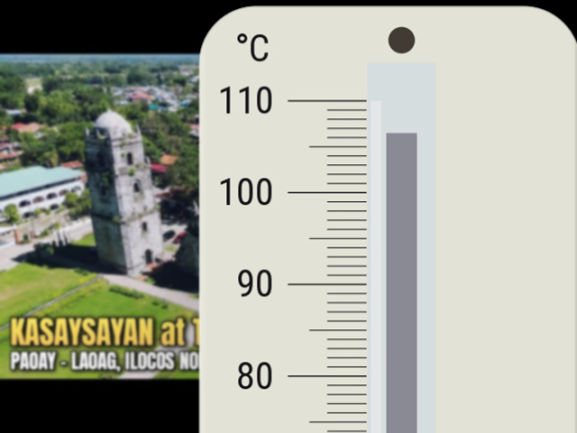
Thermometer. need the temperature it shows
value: 106.5 °C
